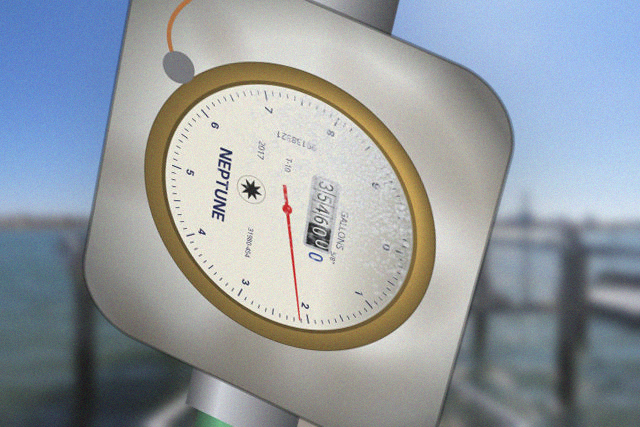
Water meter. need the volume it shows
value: 3546002.1 gal
